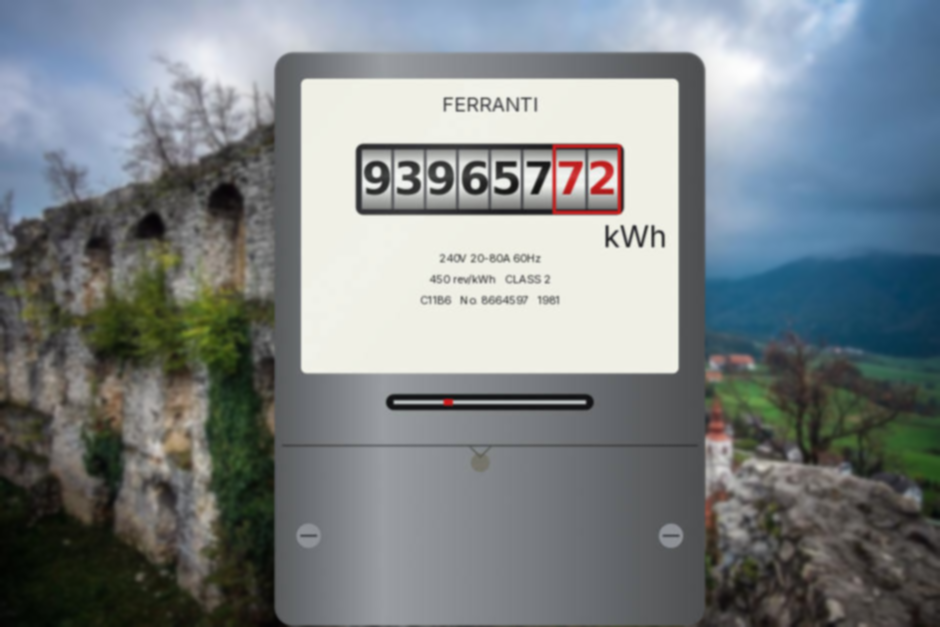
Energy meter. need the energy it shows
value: 939657.72 kWh
